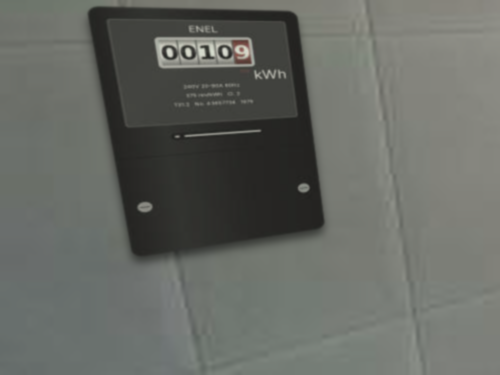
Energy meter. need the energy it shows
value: 10.9 kWh
